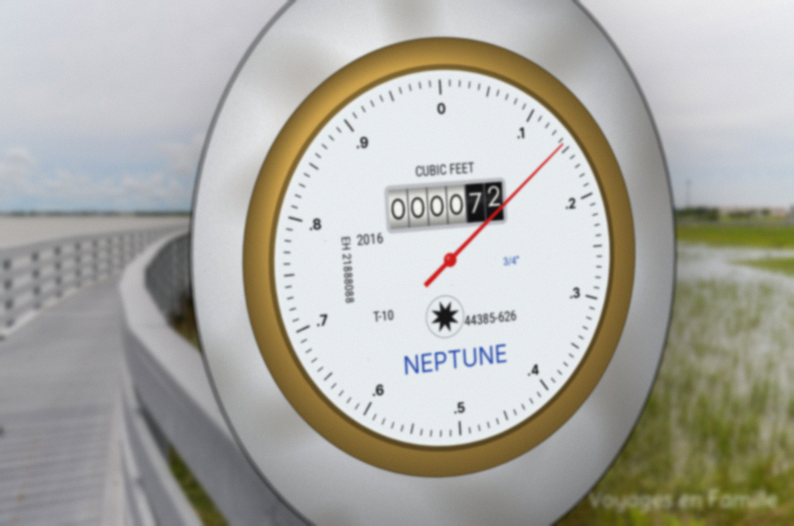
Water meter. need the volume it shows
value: 72.14 ft³
